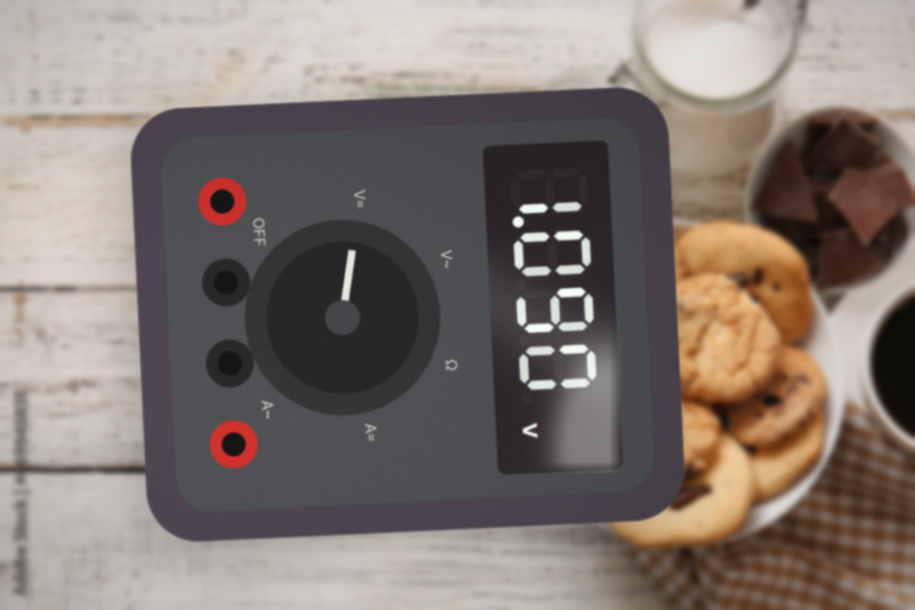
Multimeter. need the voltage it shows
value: 1.090 V
